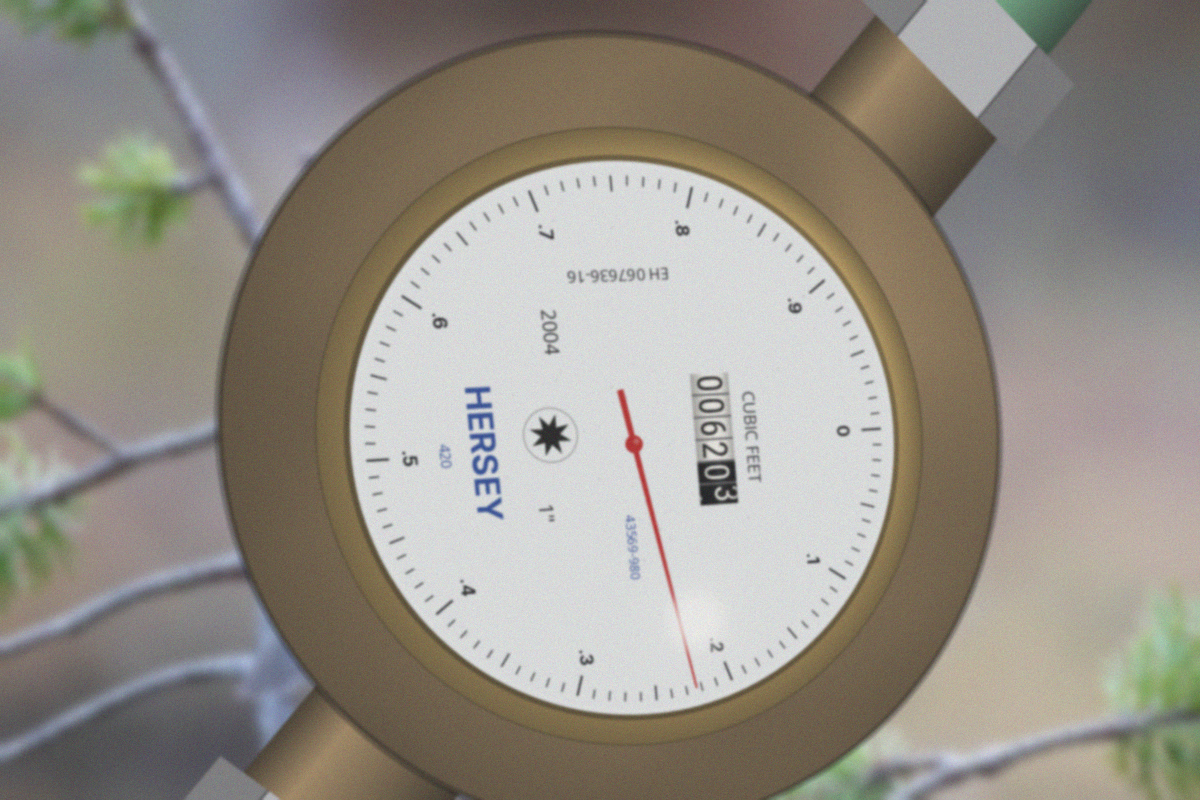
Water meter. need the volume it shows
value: 6203.22 ft³
